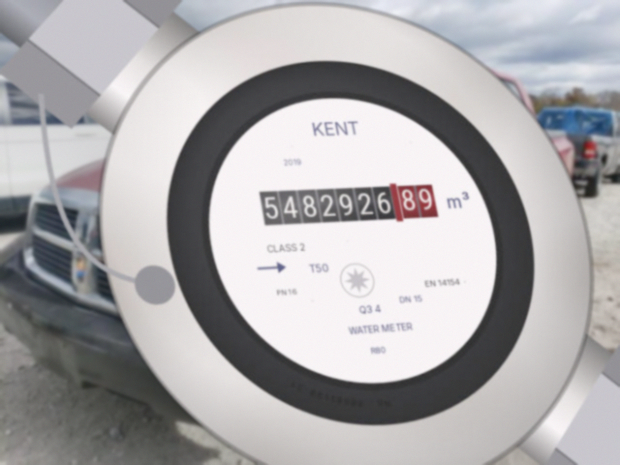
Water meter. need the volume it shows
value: 5482926.89 m³
